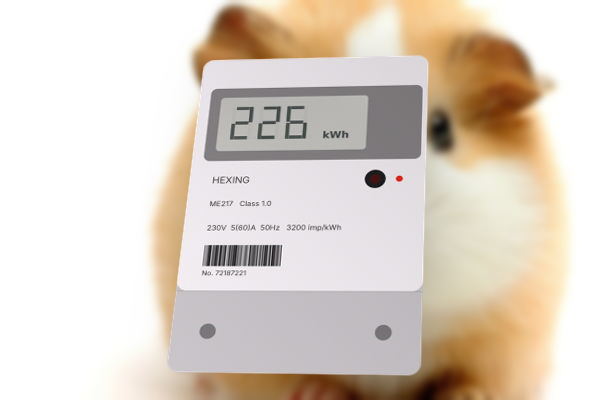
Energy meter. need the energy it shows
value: 226 kWh
